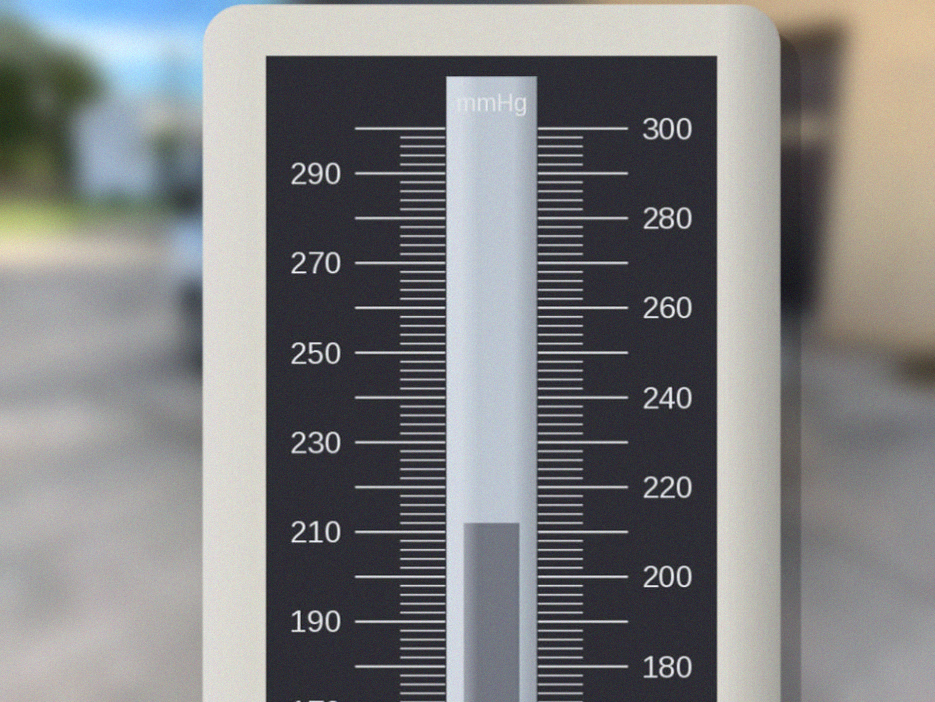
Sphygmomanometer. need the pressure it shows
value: 212 mmHg
